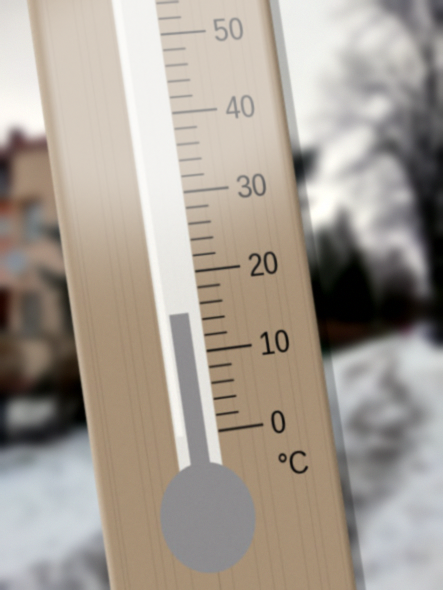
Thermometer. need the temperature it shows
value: 15 °C
